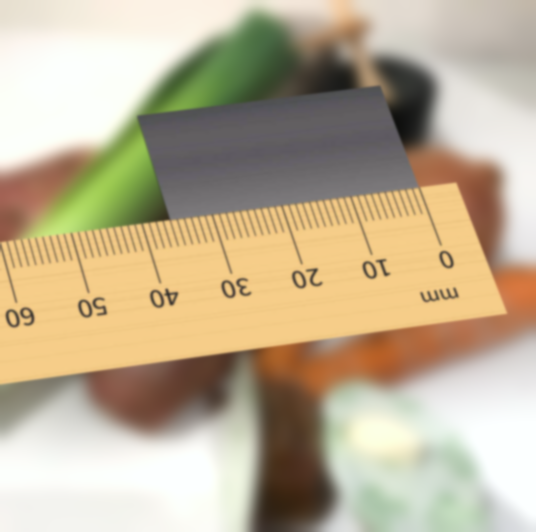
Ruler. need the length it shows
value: 36 mm
